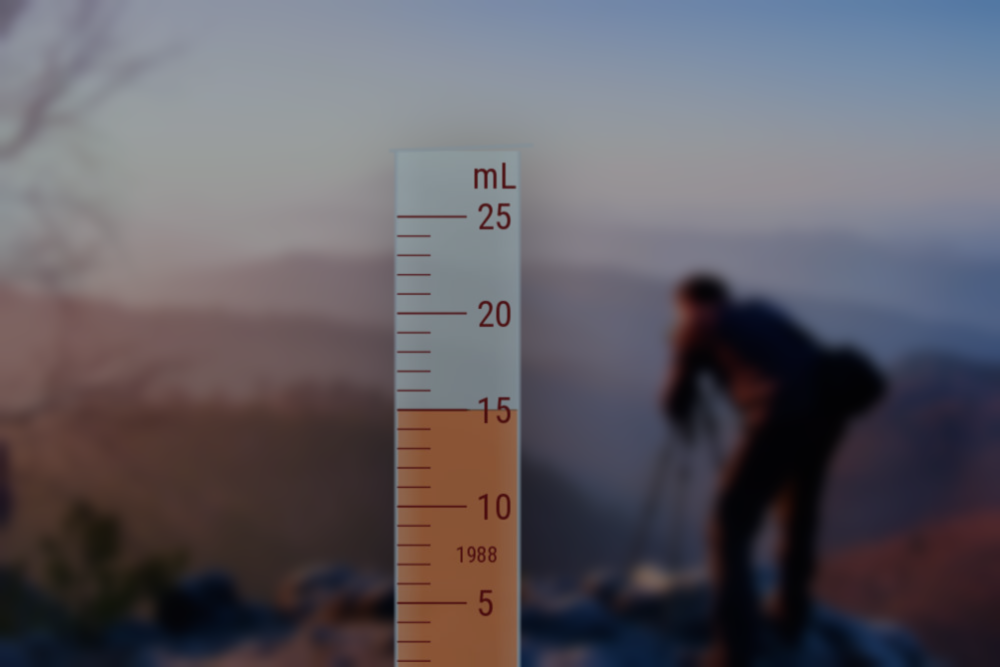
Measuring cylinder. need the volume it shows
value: 15 mL
